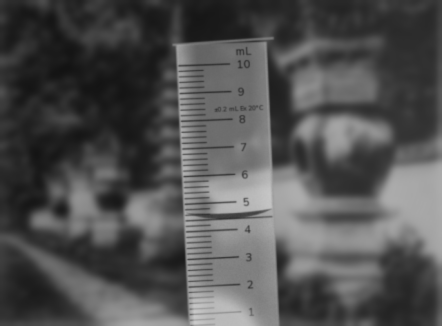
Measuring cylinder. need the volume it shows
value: 4.4 mL
